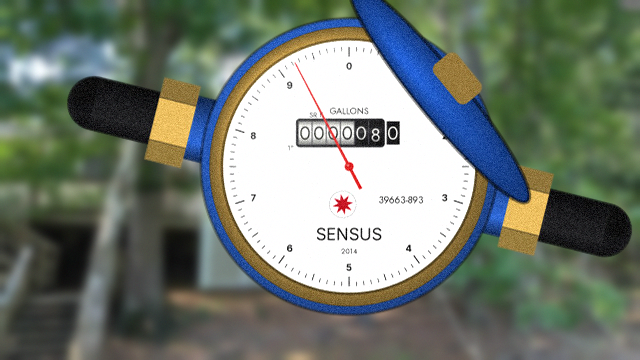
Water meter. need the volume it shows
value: 79.2 gal
